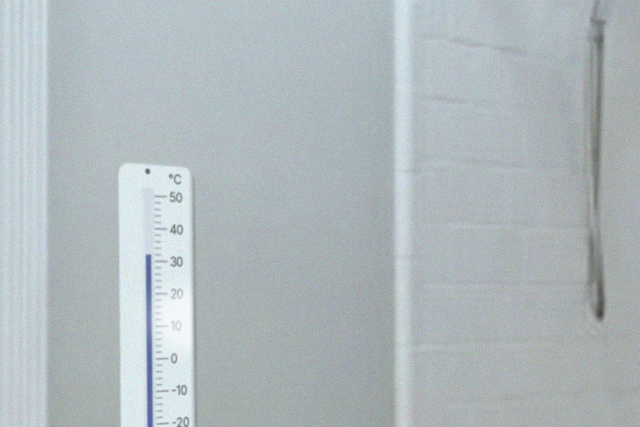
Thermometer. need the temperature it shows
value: 32 °C
